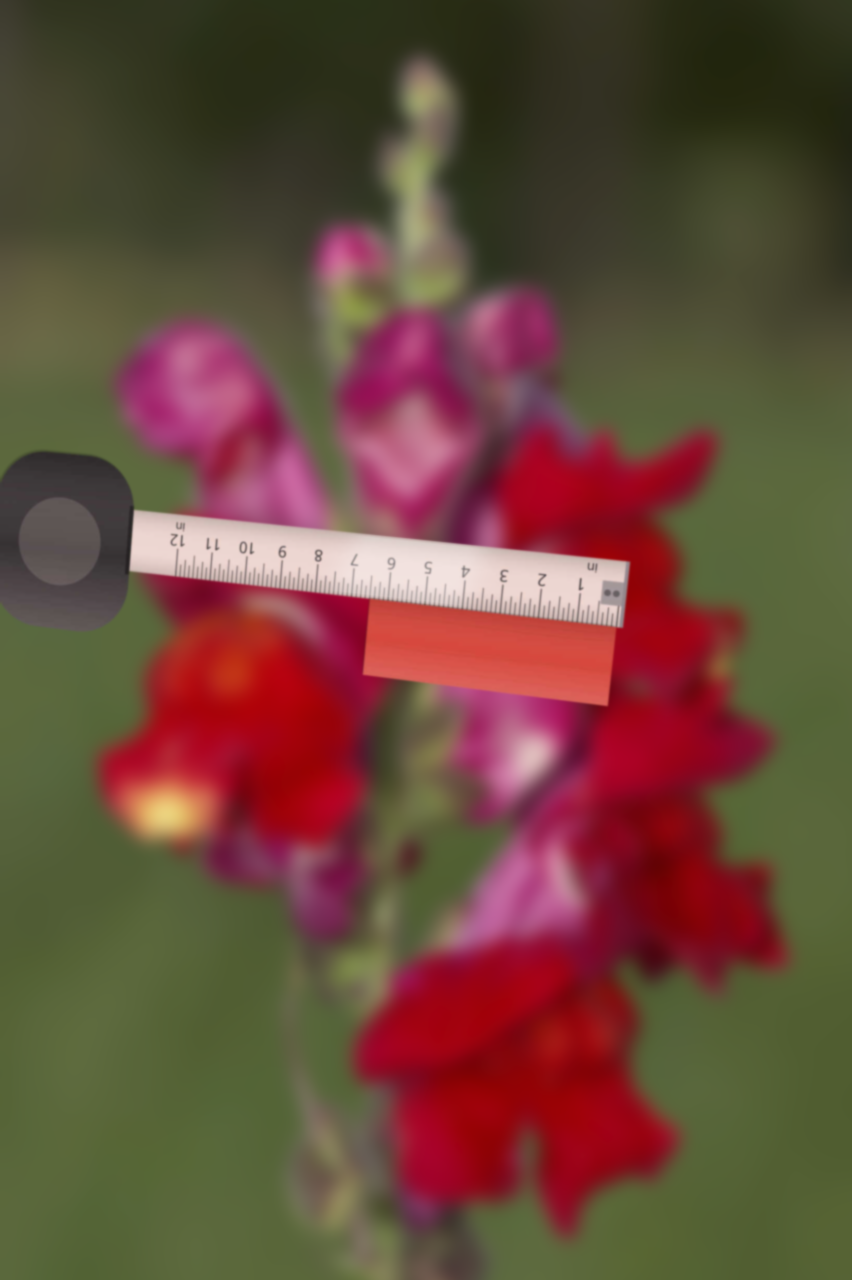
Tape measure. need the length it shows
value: 6.5 in
